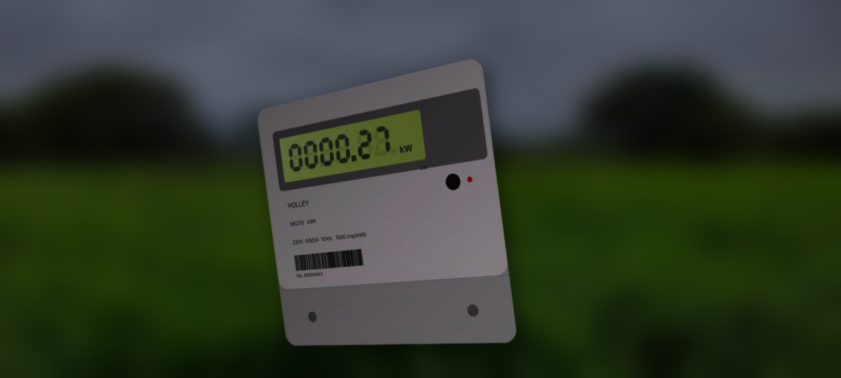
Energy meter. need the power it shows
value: 0.27 kW
